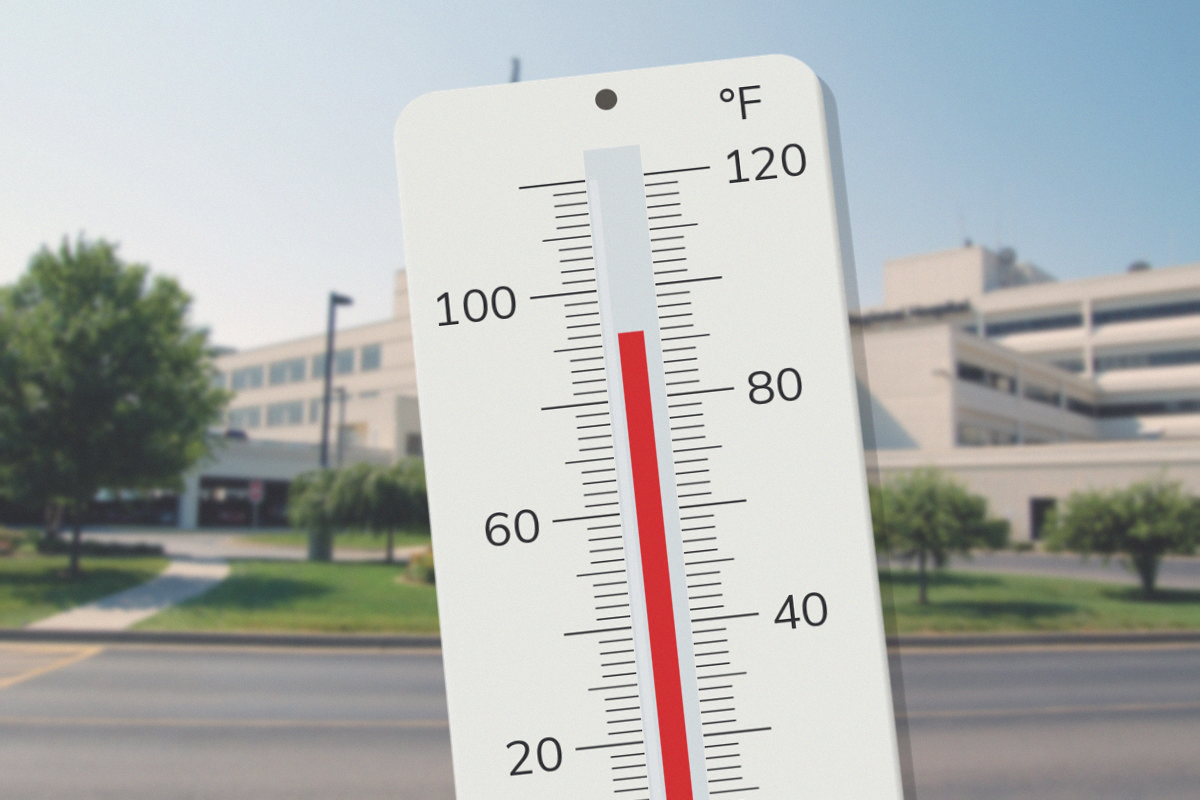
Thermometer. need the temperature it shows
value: 92 °F
